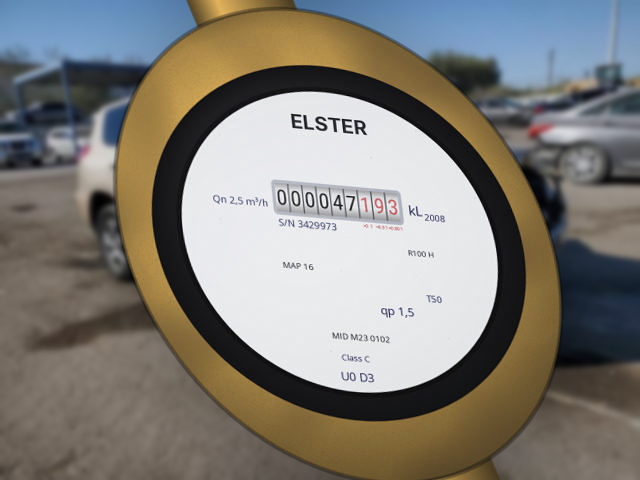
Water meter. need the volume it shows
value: 47.193 kL
